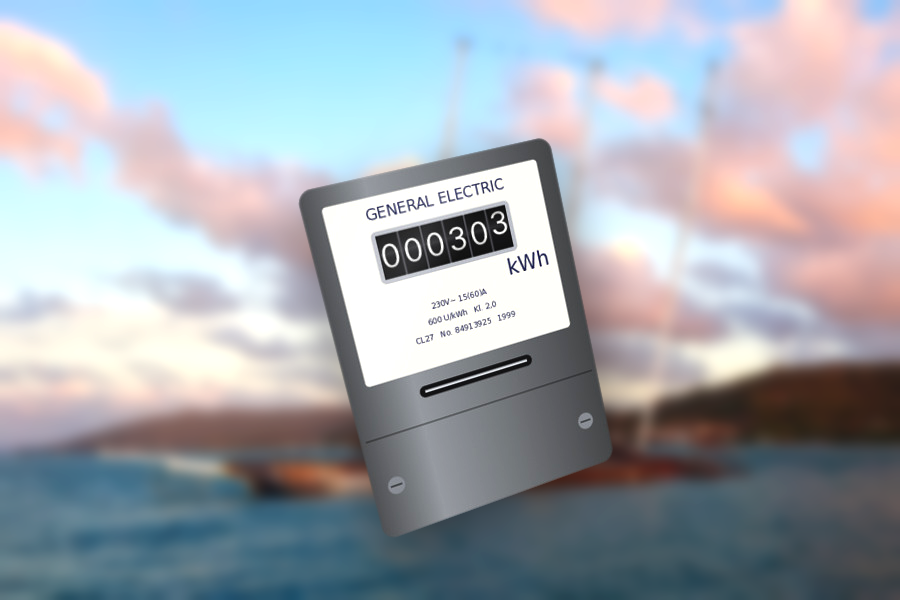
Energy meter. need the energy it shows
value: 303 kWh
